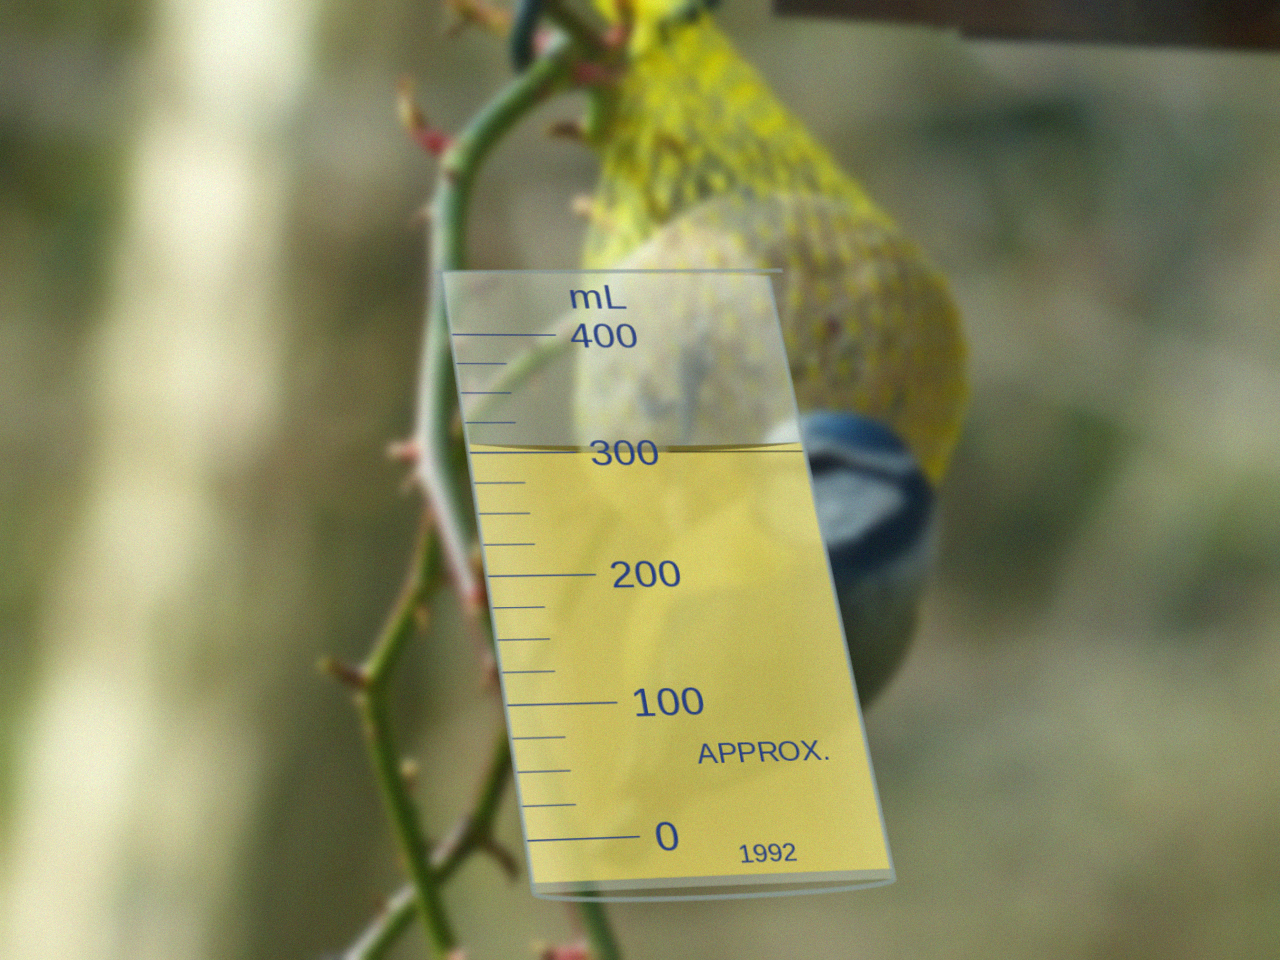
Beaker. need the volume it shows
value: 300 mL
